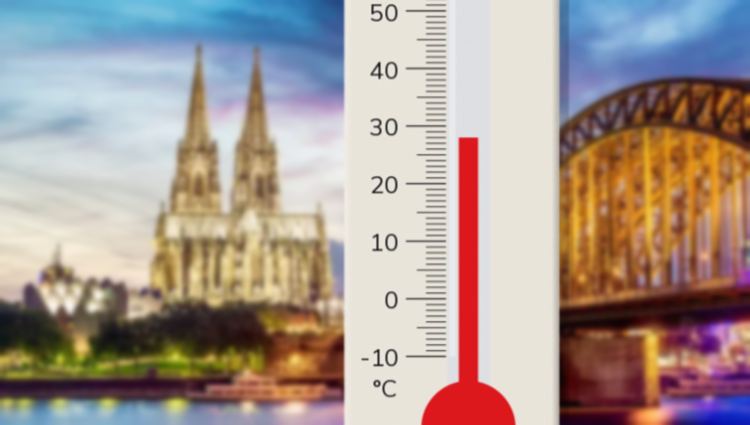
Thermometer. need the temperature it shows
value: 28 °C
